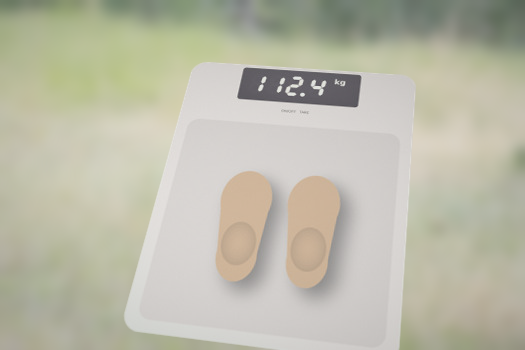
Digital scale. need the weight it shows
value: 112.4 kg
